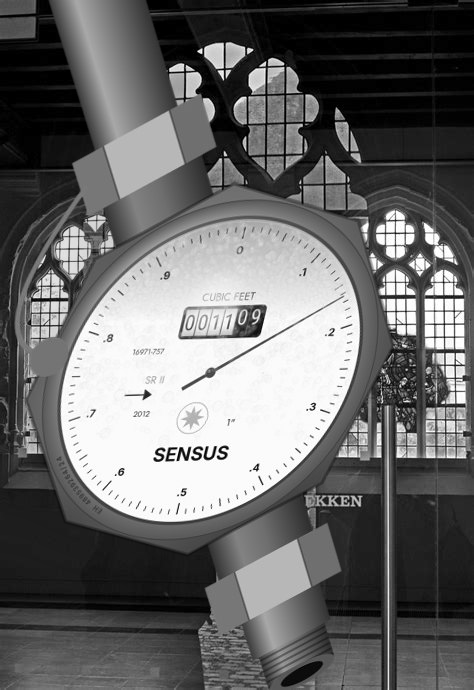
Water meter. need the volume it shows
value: 1109.16 ft³
